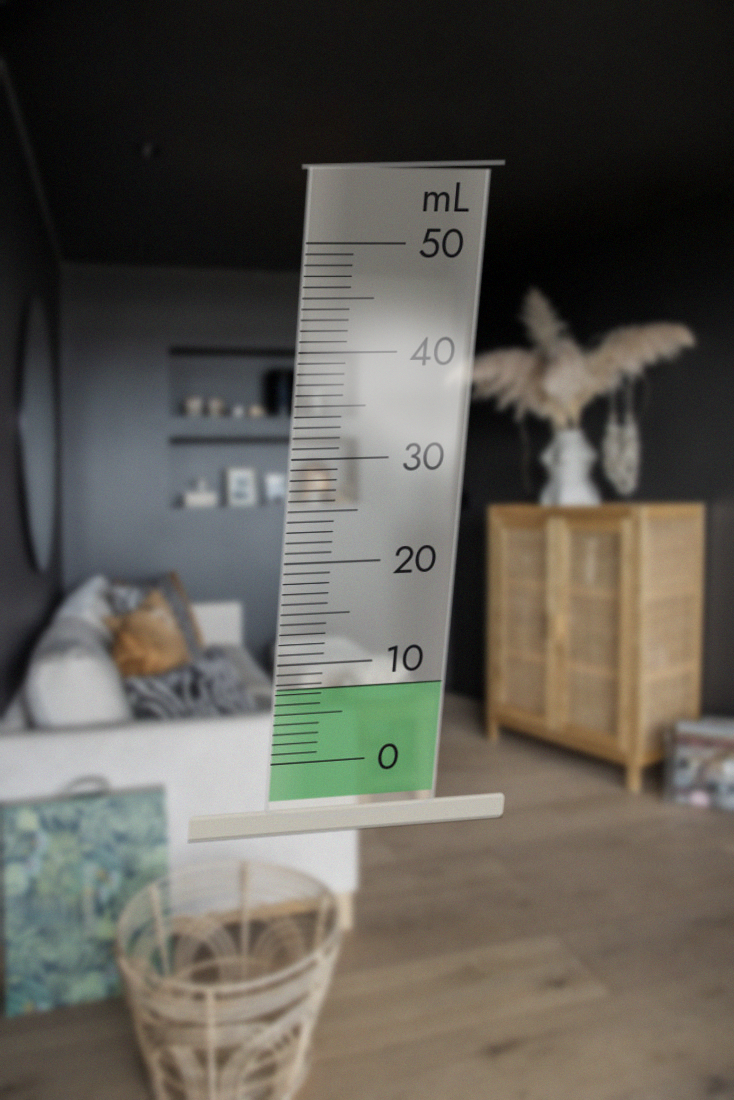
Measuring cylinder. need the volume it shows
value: 7.5 mL
